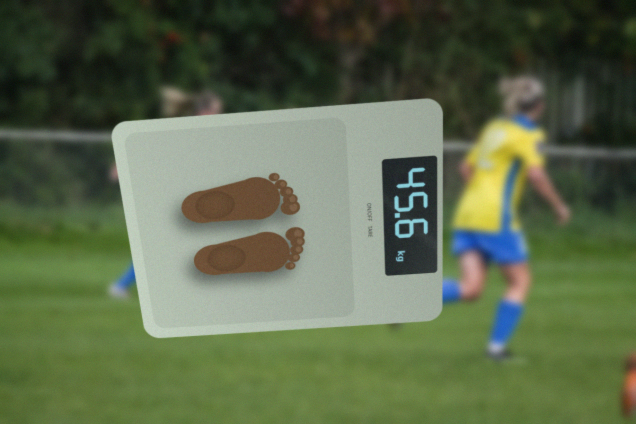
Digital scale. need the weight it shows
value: 45.6 kg
